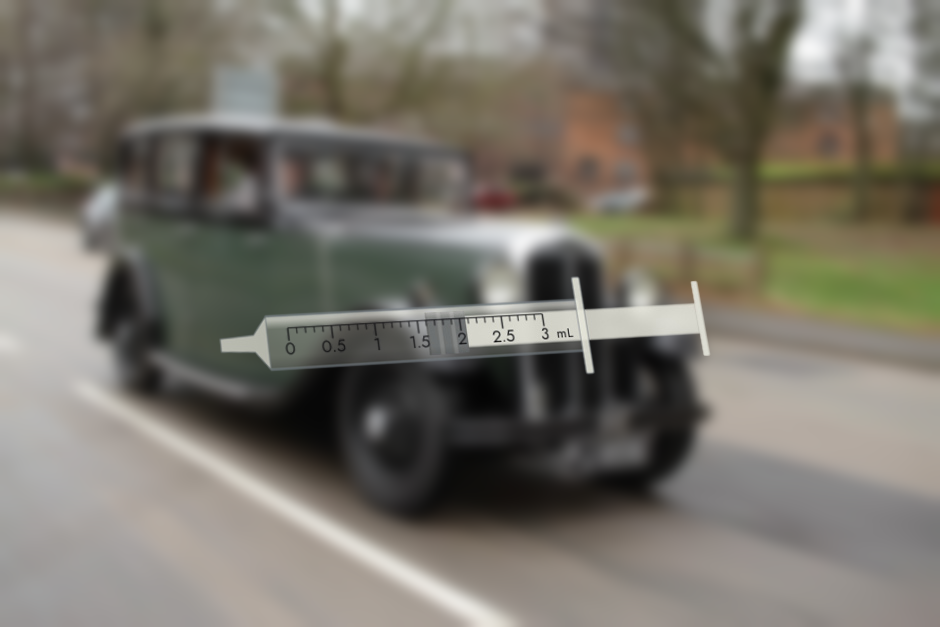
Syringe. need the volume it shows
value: 1.6 mL
